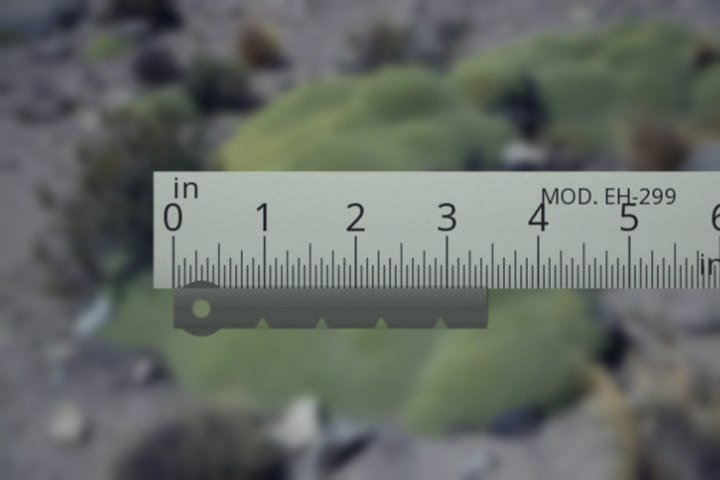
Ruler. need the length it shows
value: 3.4375 in
